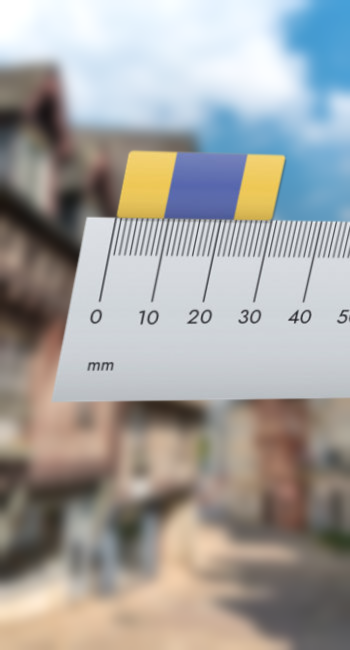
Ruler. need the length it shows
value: 30 mm
